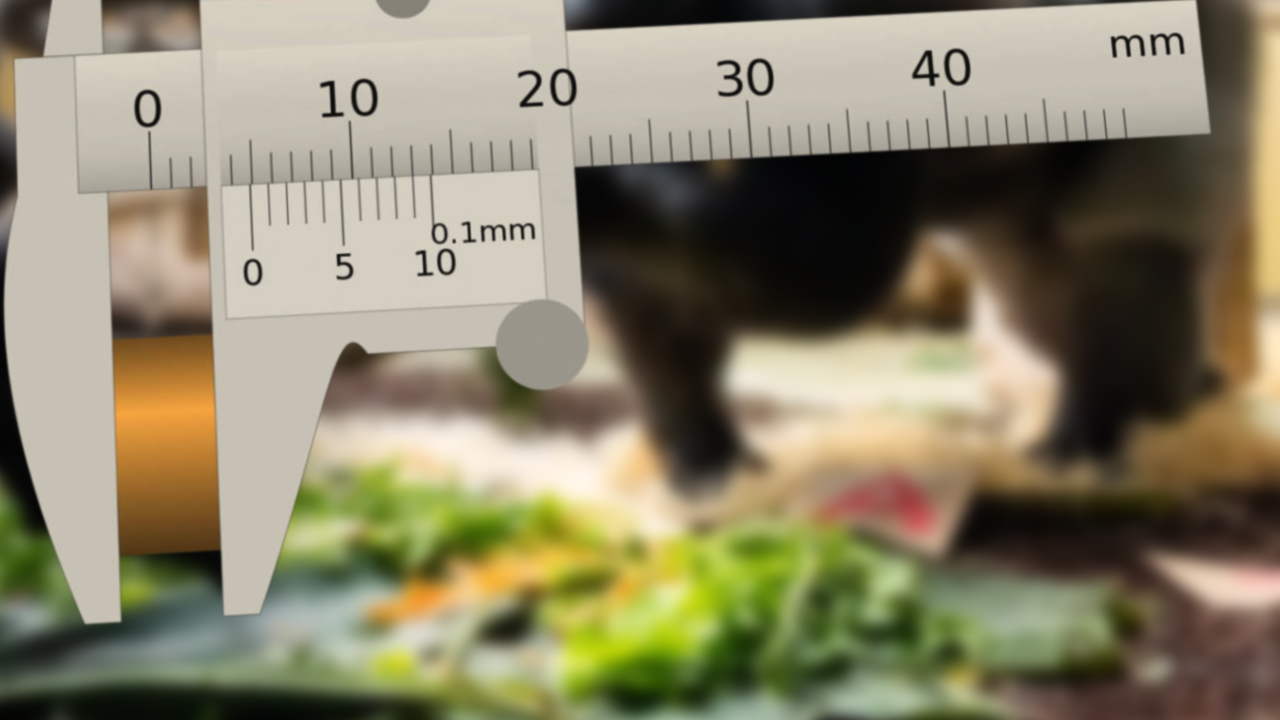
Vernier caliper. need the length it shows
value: 4.9 mm
